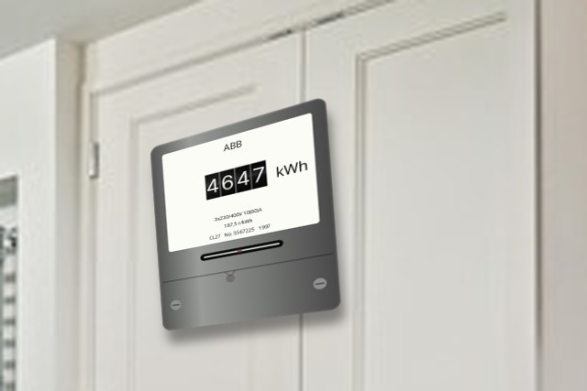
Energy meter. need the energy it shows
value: 4647 kWh
